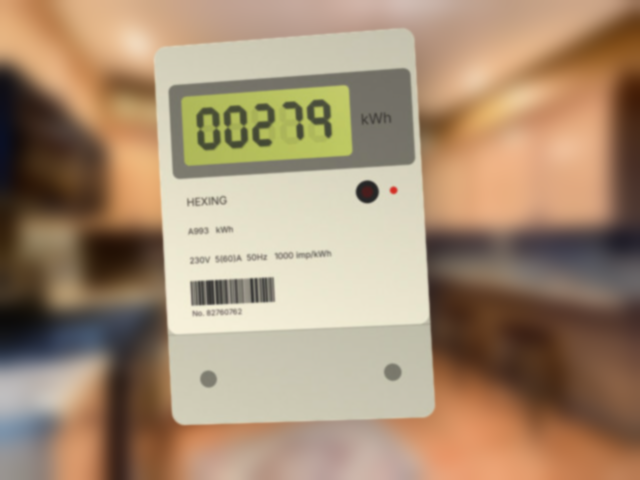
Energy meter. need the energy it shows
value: 279 kWh
